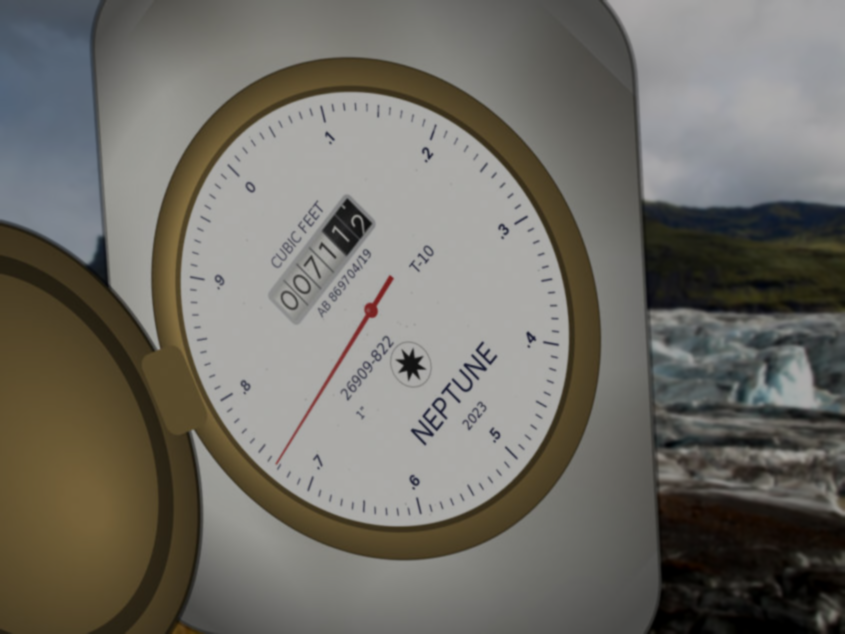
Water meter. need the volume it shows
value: 7111.73 ft³
